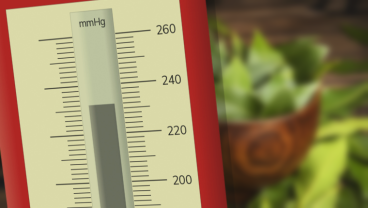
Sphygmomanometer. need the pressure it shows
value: 232 mmHg
